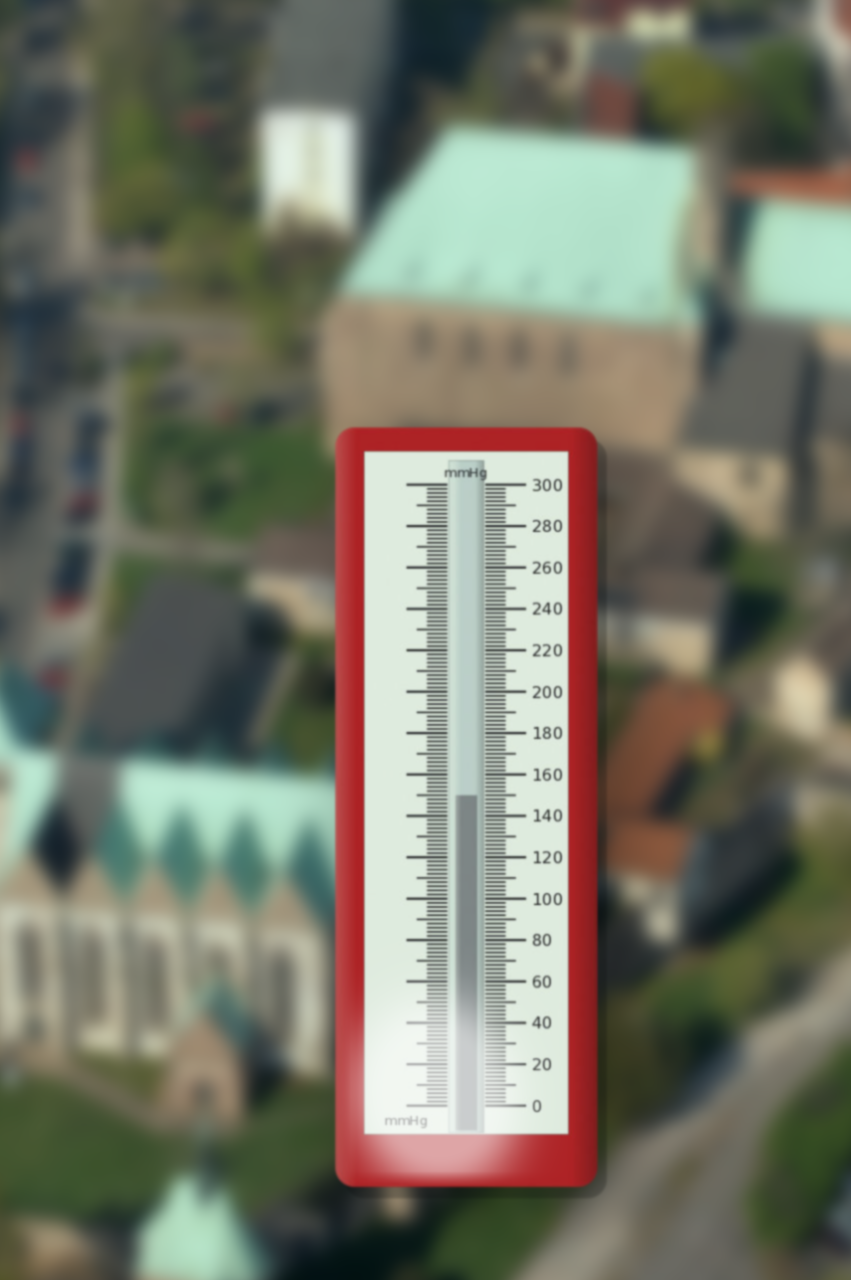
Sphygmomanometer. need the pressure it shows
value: 150 mmHg
